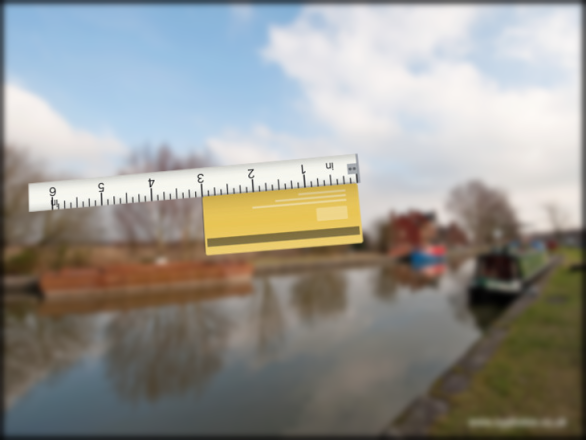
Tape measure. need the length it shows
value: 3 in
